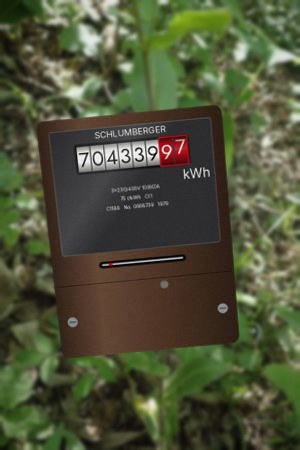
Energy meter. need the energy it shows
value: 704339.97 kWh
